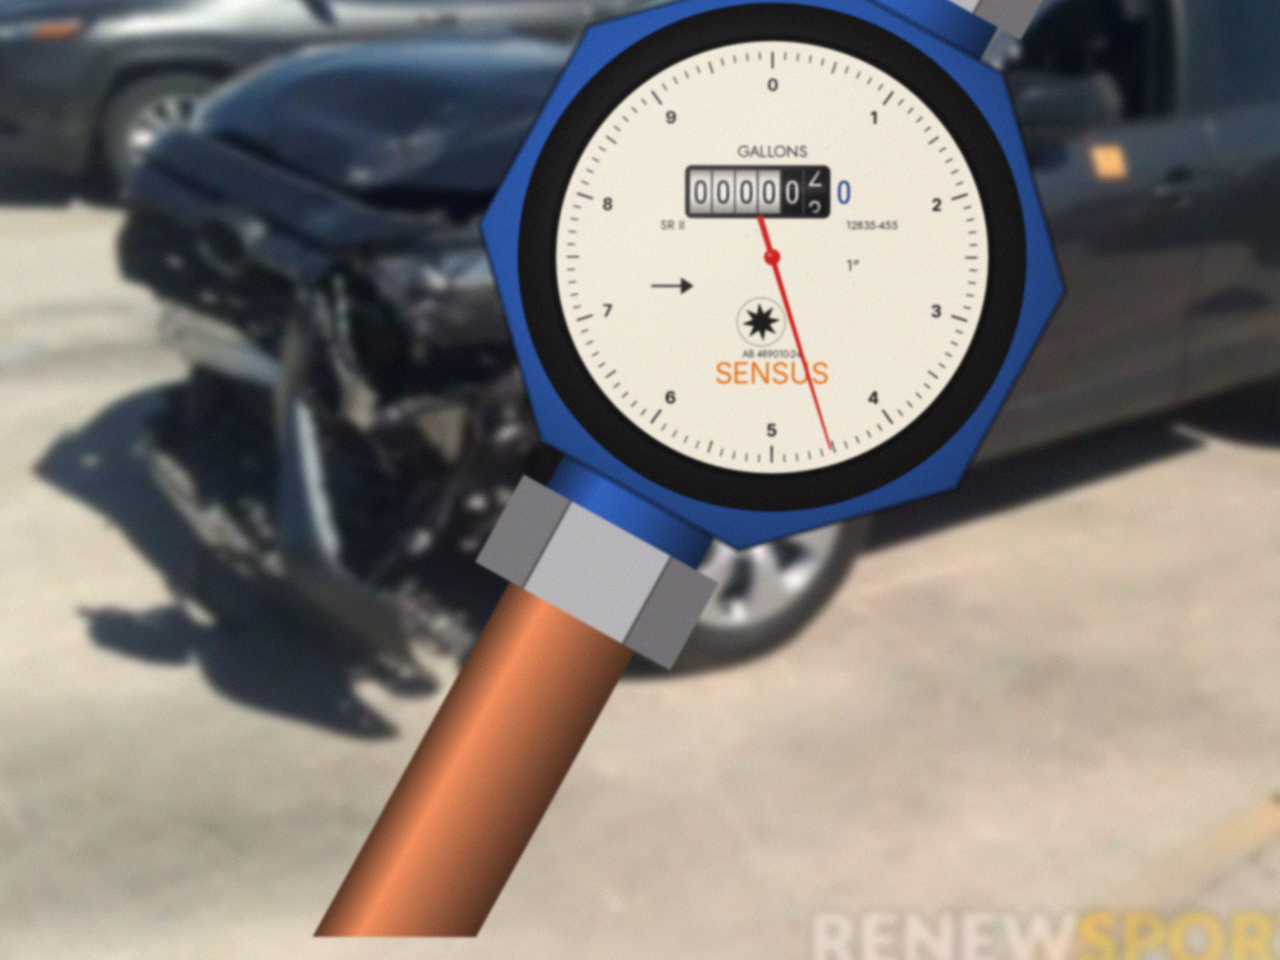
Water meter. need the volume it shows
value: 24.5 gal
